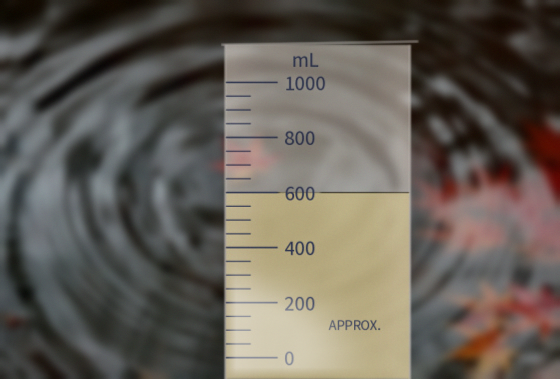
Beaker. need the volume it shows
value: 600 mL
